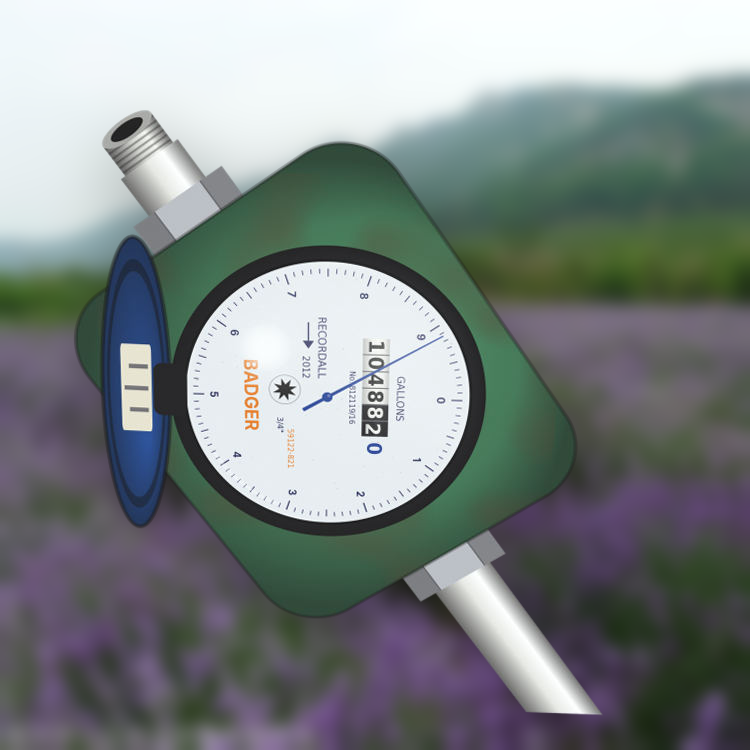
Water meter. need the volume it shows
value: 1048819.1 gal
